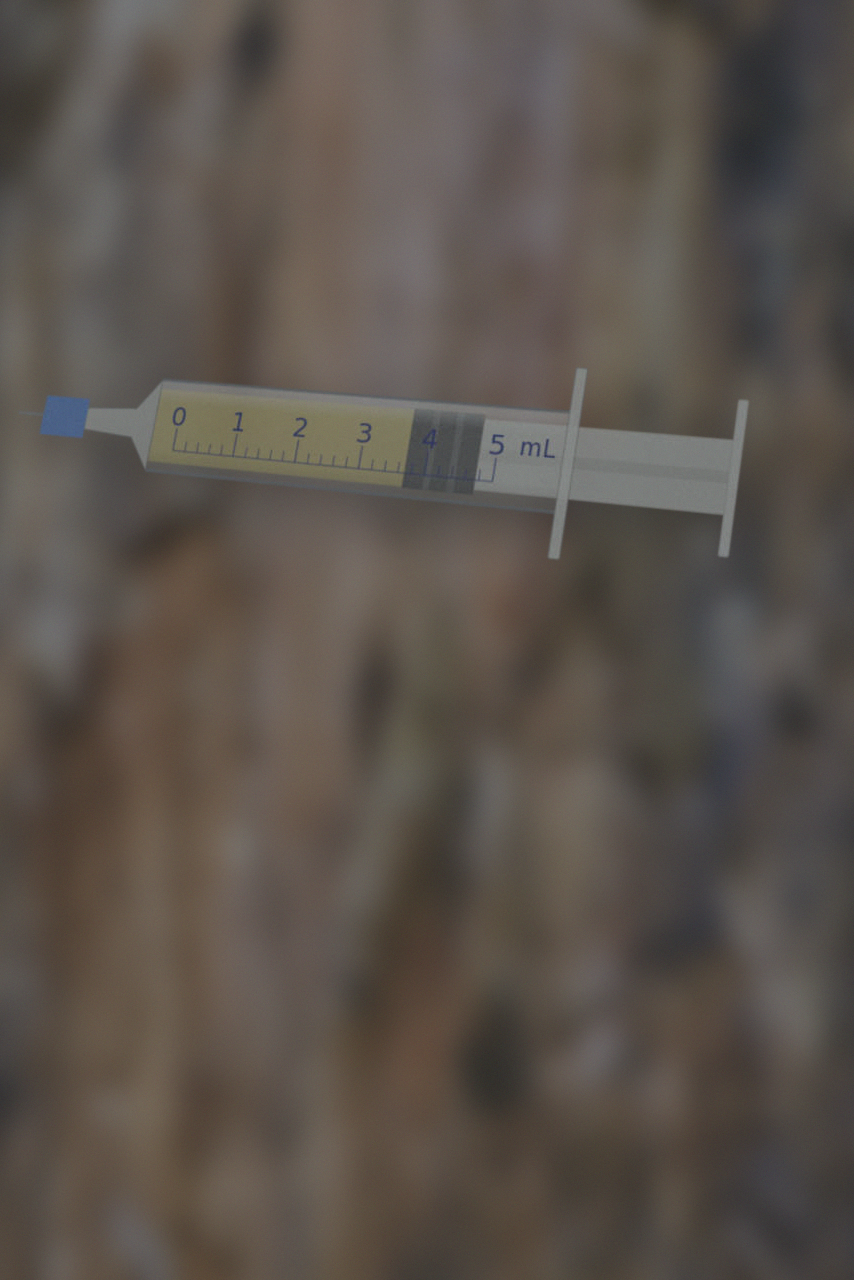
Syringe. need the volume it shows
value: 3.7 mL
